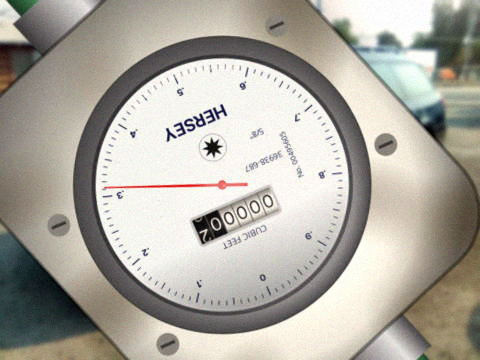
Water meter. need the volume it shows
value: 2.31 ft³
